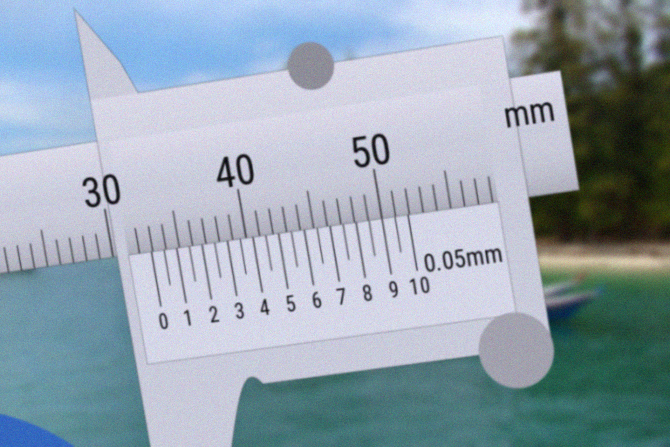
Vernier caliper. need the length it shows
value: 32.9 mm
